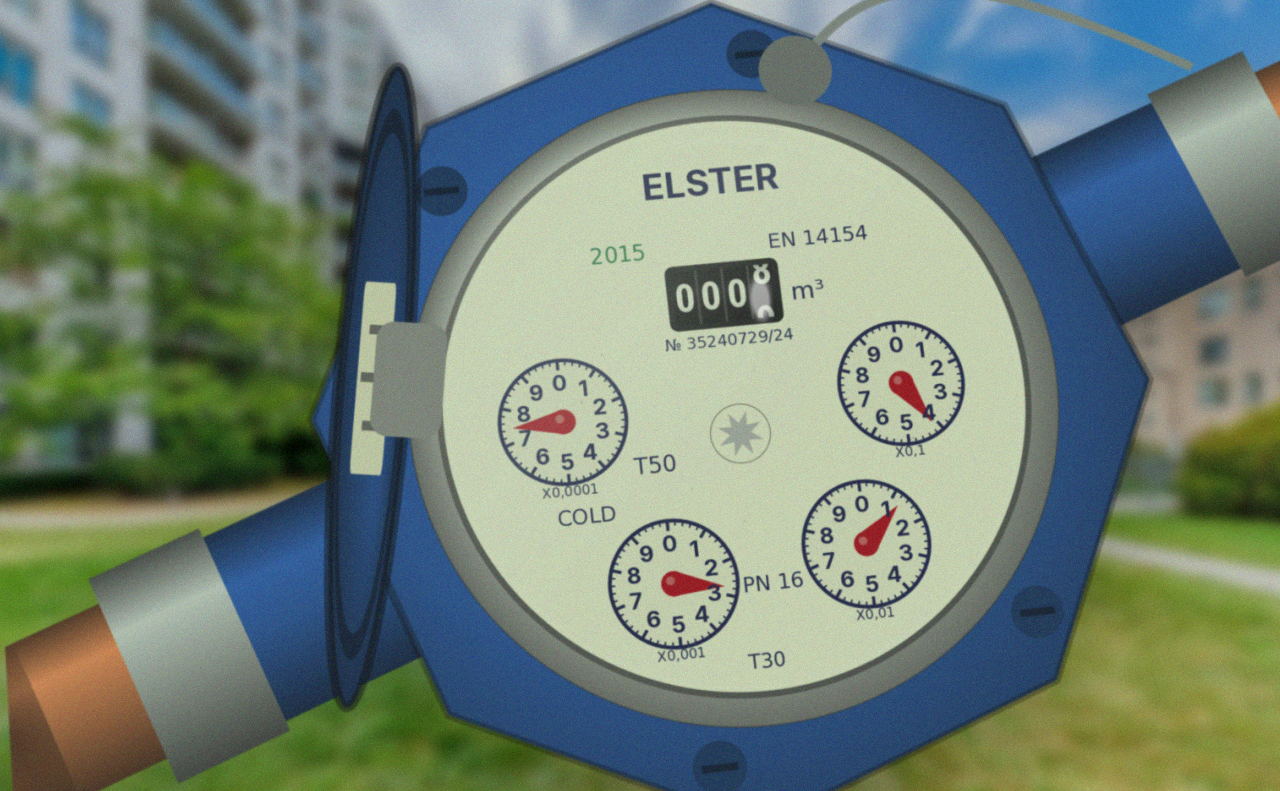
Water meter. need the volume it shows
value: 8.4127 m³
